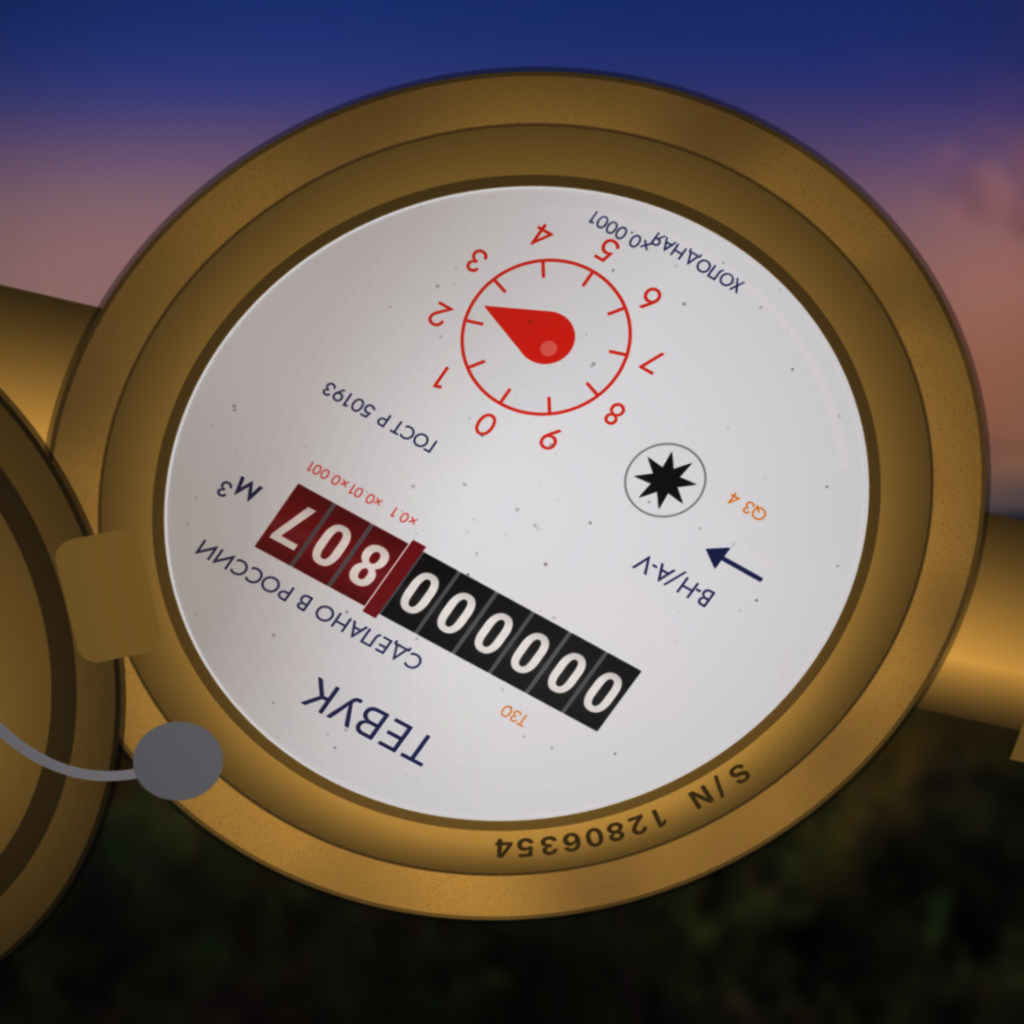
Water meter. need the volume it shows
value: 0.8072 m³
